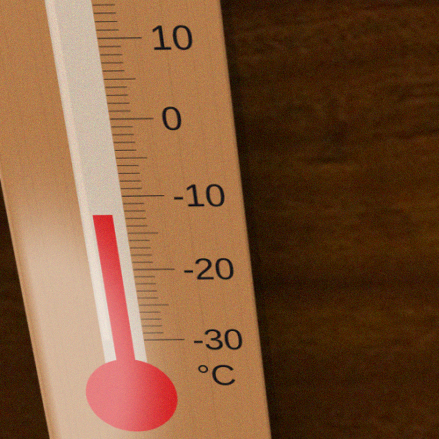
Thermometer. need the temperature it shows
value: -12.5 °C
